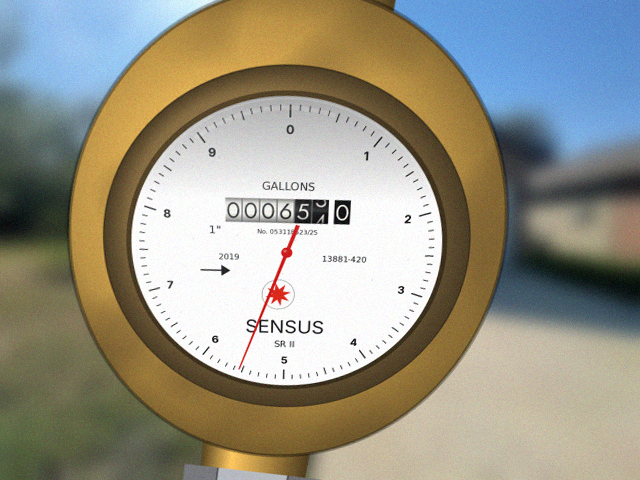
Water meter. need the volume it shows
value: 6535.5 gal
